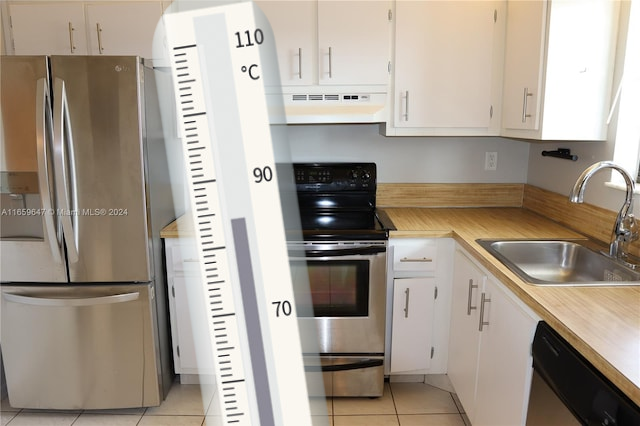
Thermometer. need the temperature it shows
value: 84 °C
